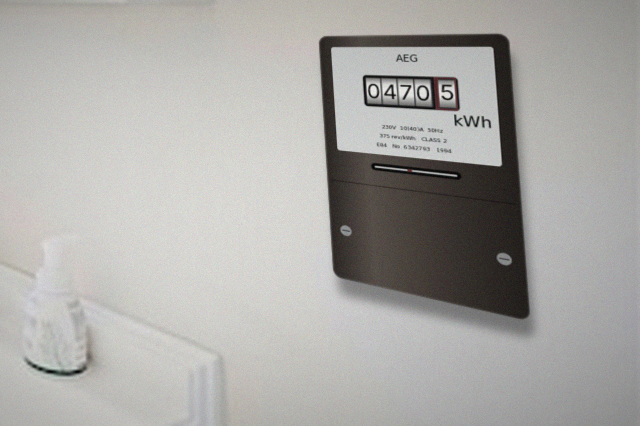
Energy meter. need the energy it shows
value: 470.5 kWh
